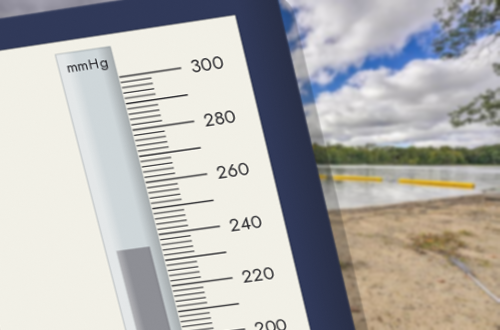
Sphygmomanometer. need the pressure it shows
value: 236 mmHg
